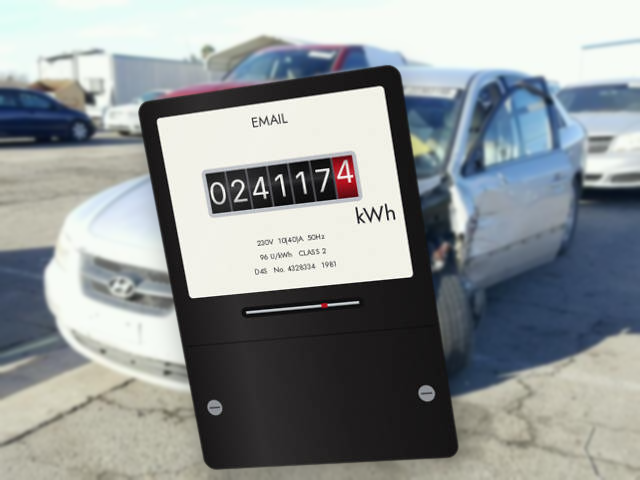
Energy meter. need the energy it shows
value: 24117.4 kWh
